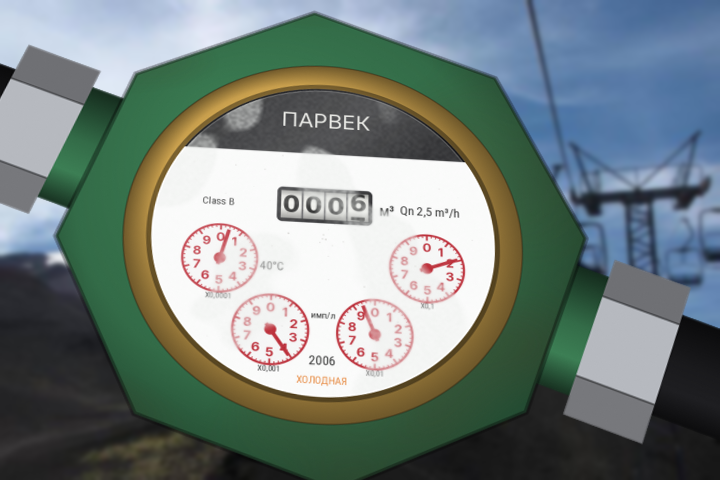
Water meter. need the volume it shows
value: 6.1940 m³
